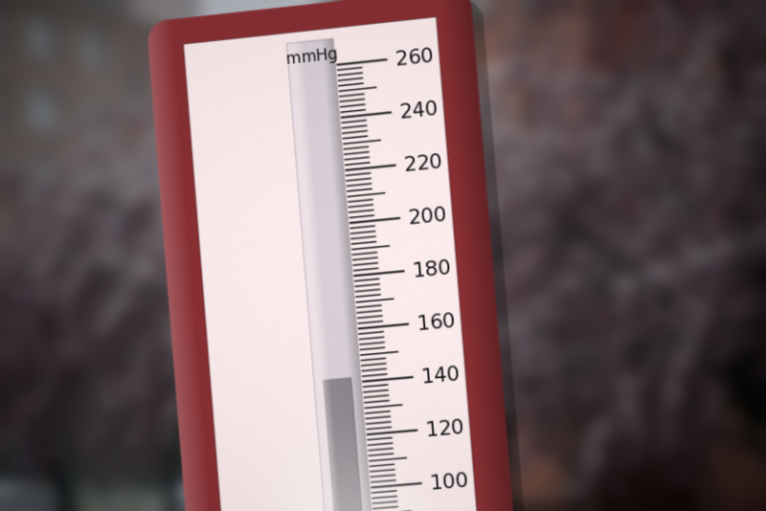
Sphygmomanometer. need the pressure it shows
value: 142 mmHg
